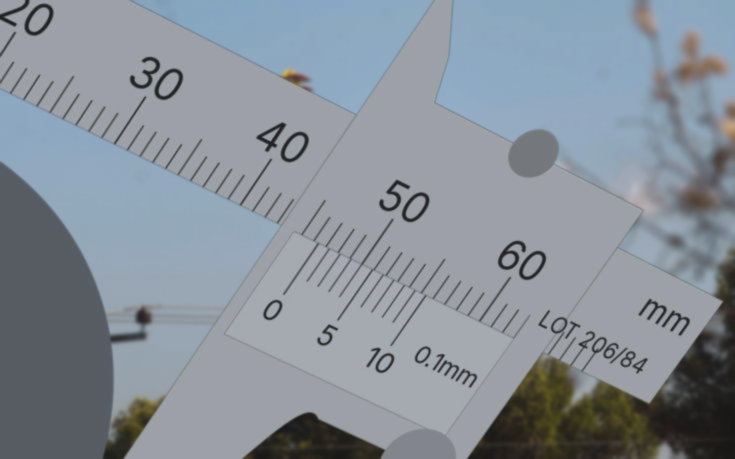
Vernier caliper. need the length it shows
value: 46.4 mm
